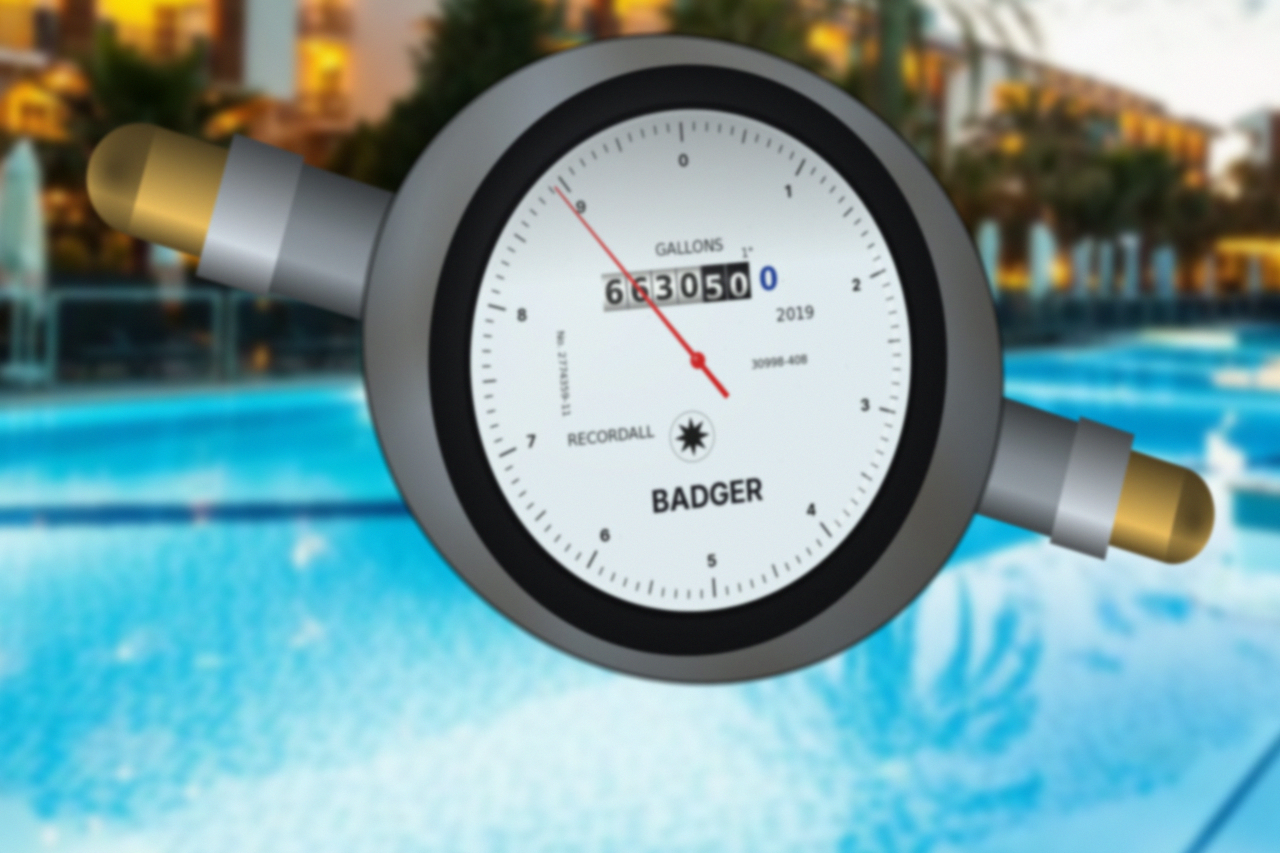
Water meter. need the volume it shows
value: 6630498.9 gal
